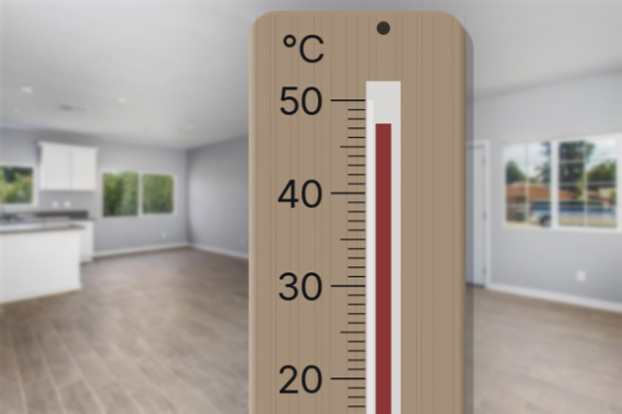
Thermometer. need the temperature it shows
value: 47.5 °C
